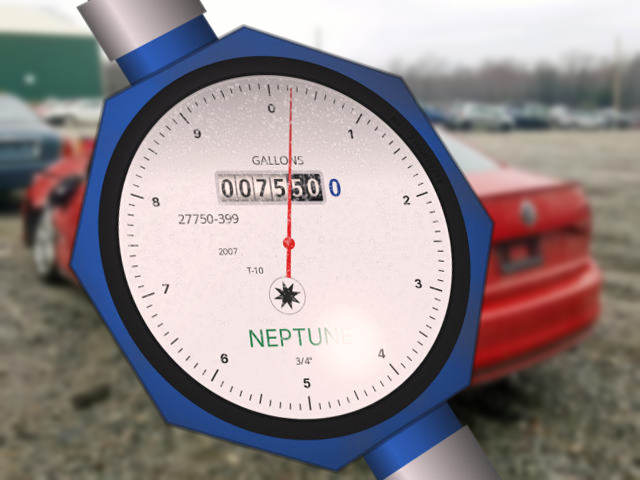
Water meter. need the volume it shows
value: 75500.2 gal
